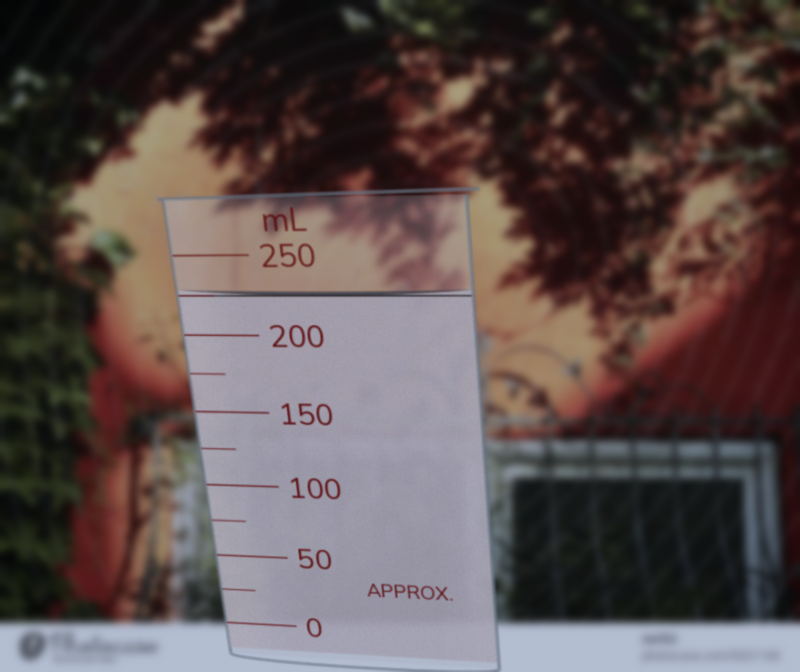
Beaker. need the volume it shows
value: 225 mL
